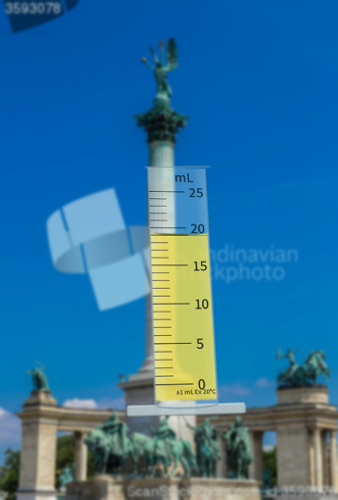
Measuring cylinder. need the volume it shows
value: 19 mL
